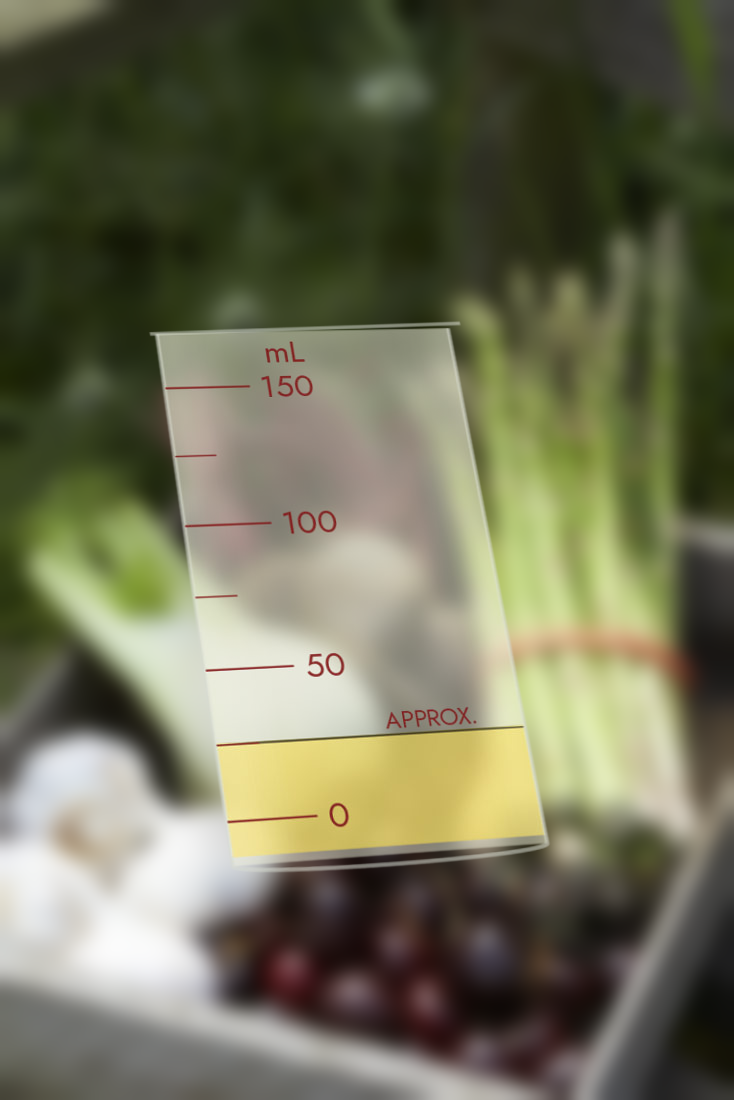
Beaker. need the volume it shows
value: 25 mL
